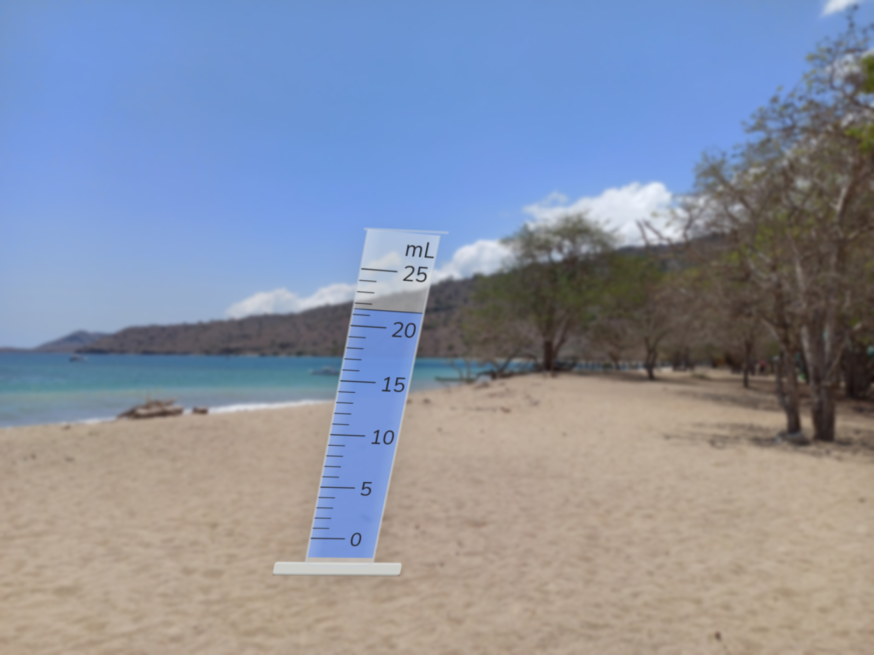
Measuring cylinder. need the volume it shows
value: 21.5 mL
